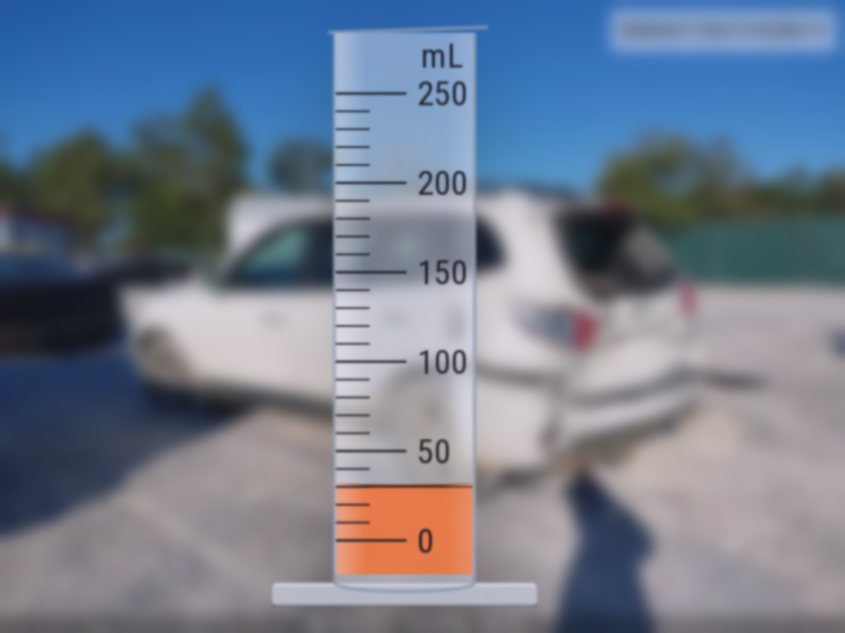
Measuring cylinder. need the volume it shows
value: 30 mL
